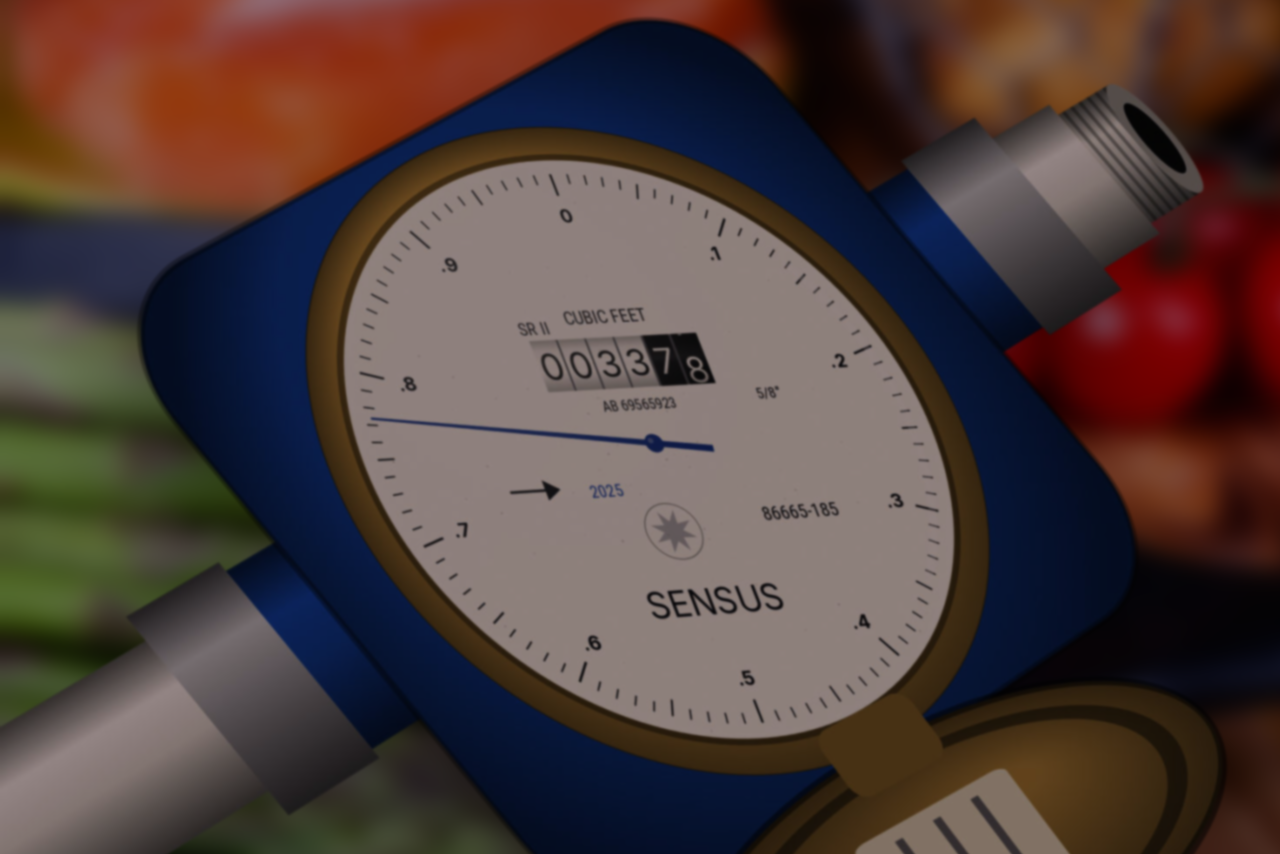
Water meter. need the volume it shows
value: 3377.77 ft³
